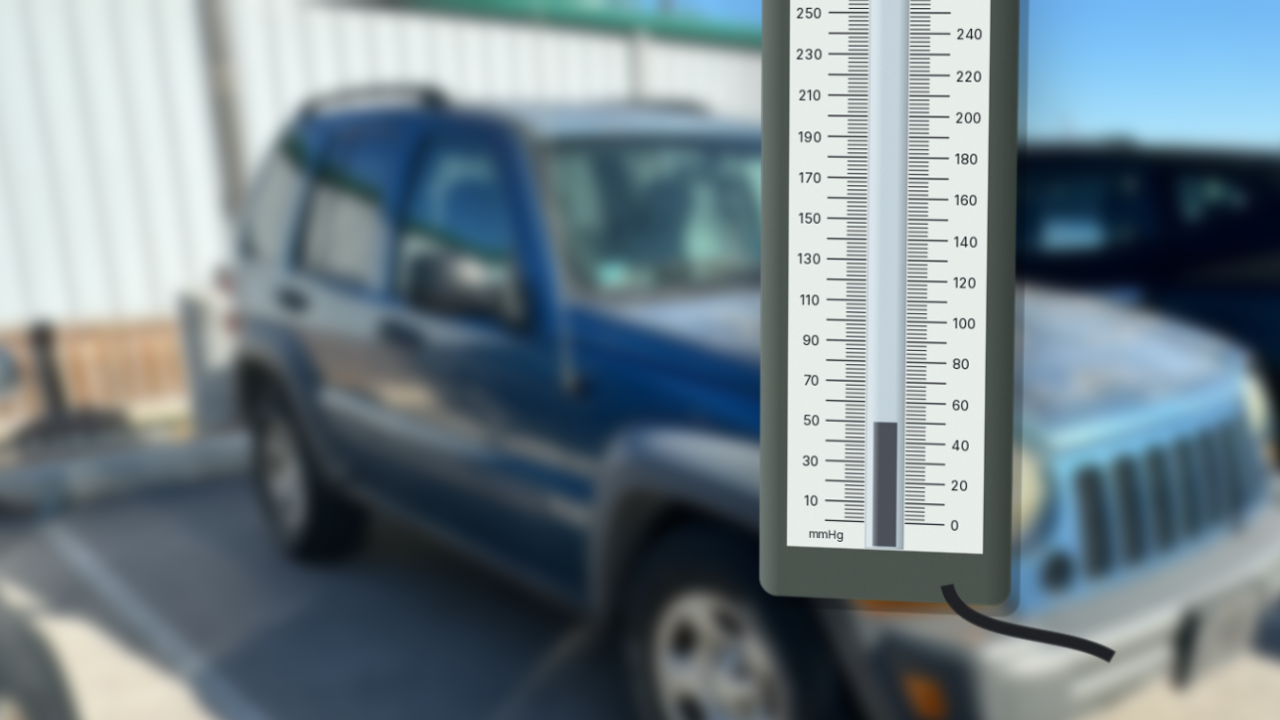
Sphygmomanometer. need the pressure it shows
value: 50 mmHg
